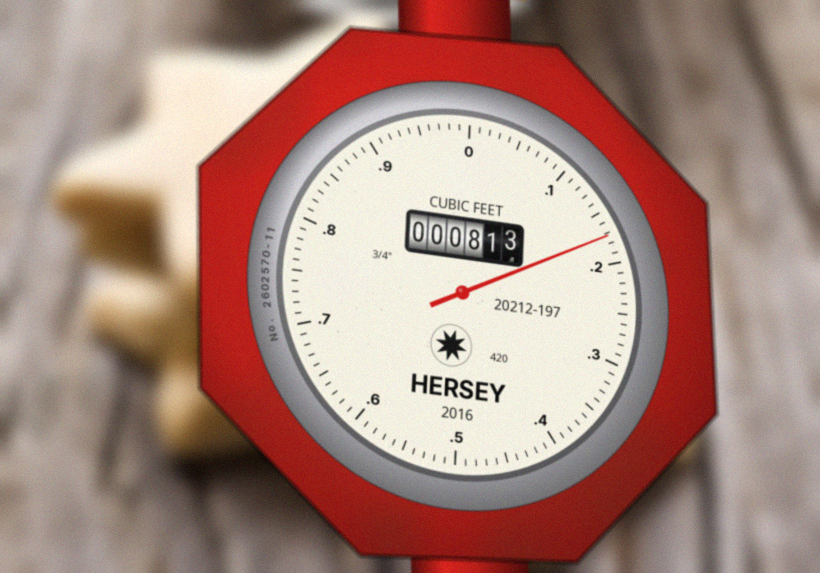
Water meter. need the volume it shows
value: 813.17 ft³
